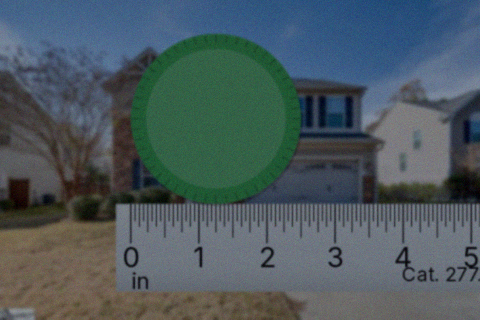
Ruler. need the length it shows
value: 2.5 in
